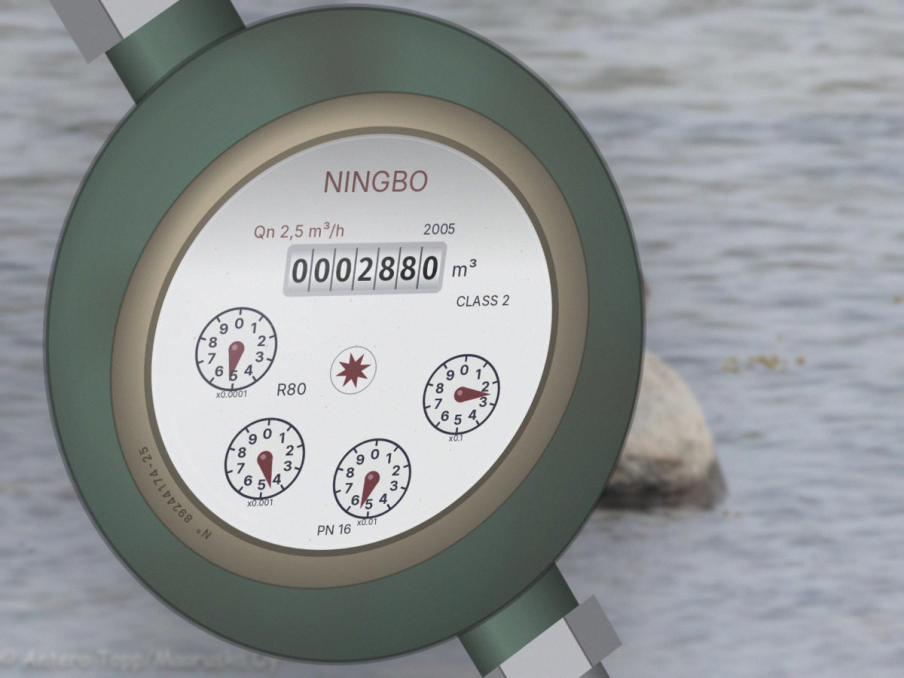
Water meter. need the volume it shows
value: 2880.2545 m³
